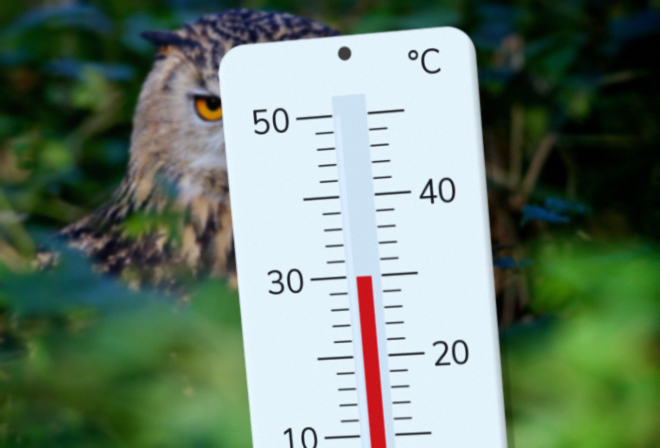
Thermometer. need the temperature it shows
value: 30 °C
